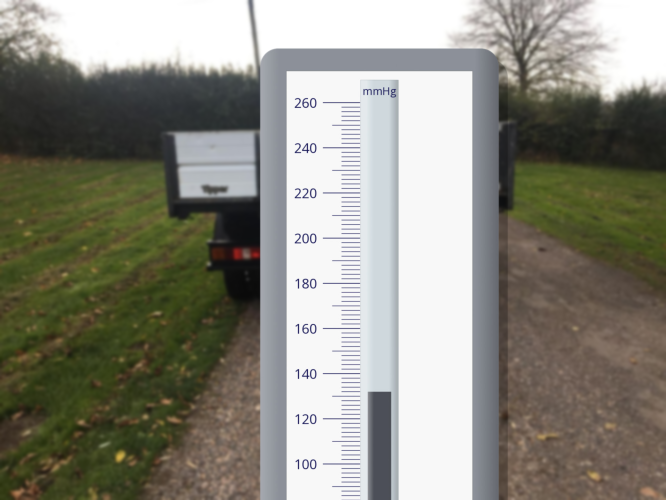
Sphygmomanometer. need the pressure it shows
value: 132 mmHg
